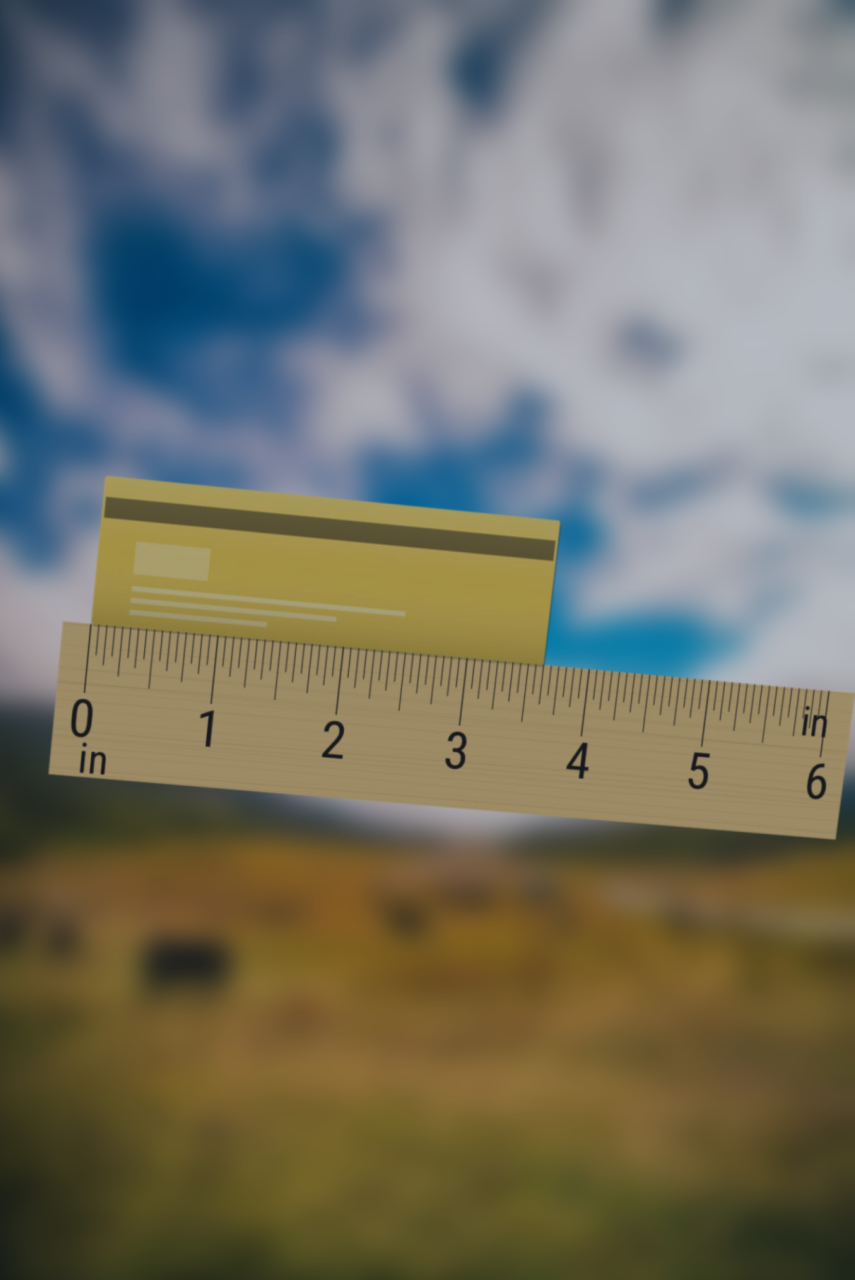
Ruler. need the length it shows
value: 3.625 in
